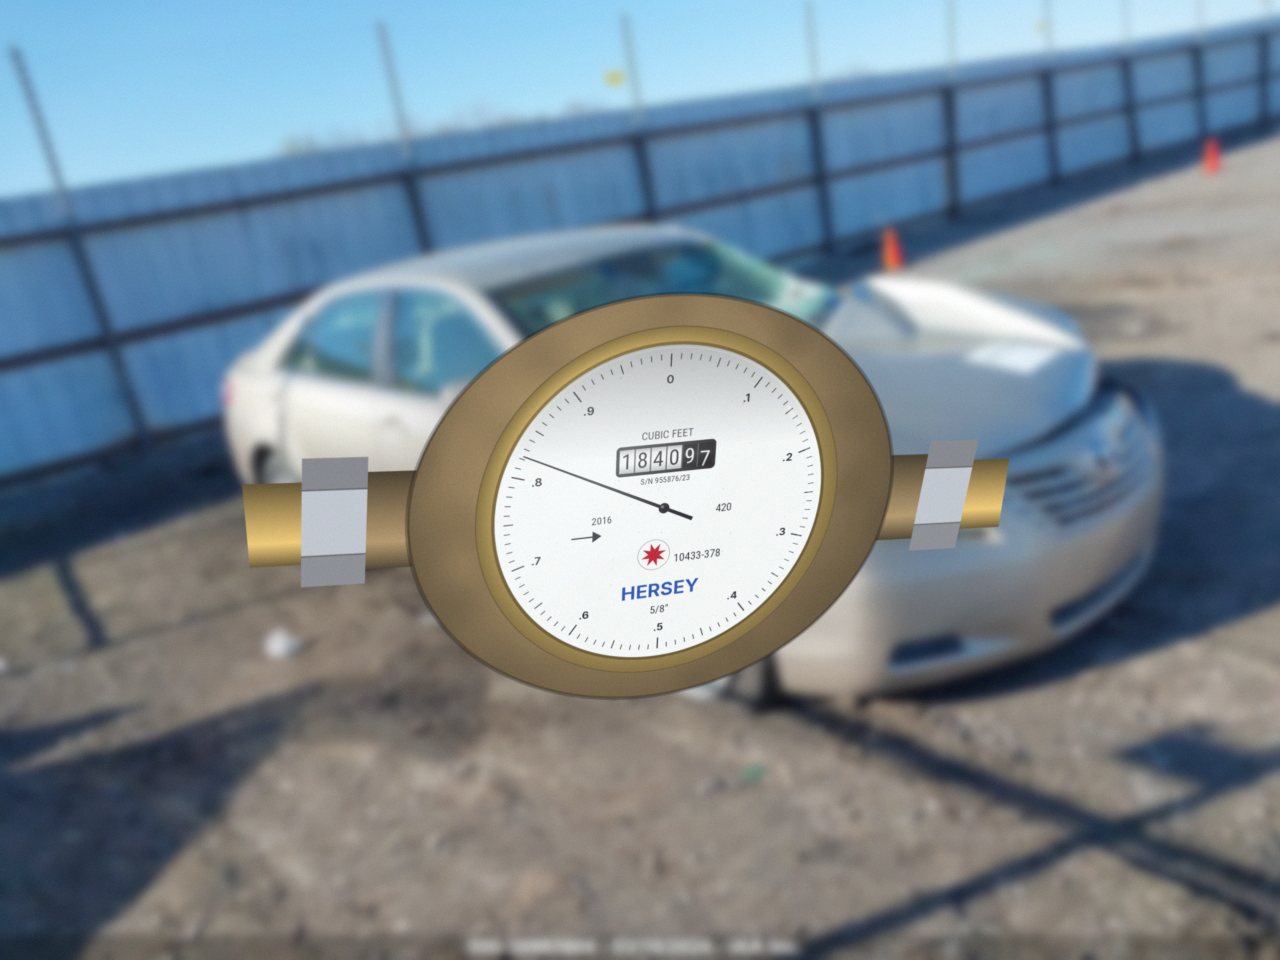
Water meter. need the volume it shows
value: 184096.82 ft³
